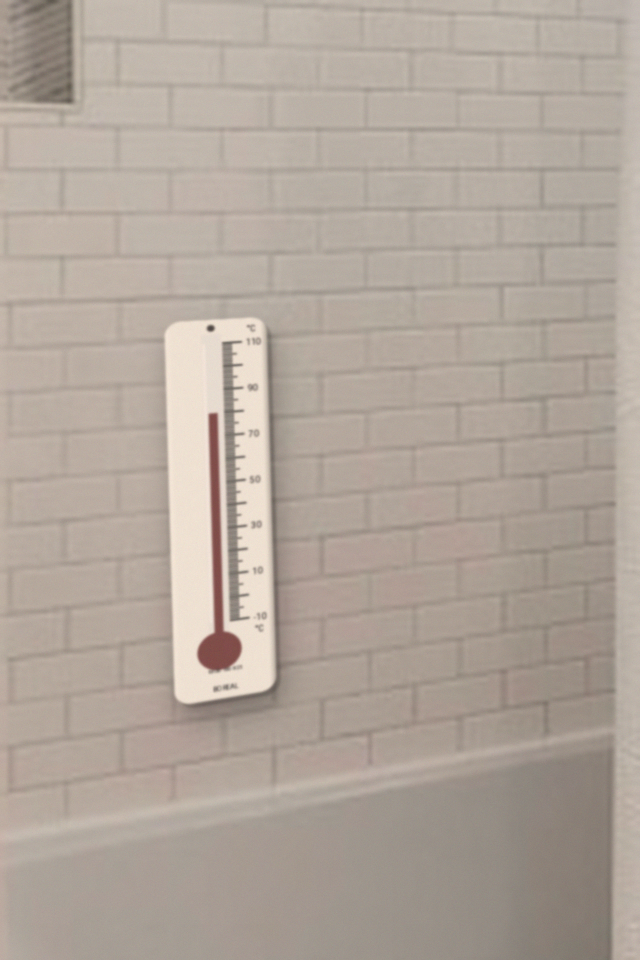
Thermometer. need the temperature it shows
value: 80 °C
